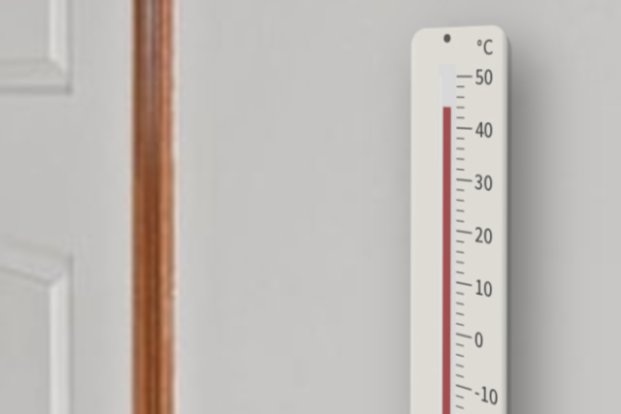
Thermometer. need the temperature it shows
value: 44 °C
